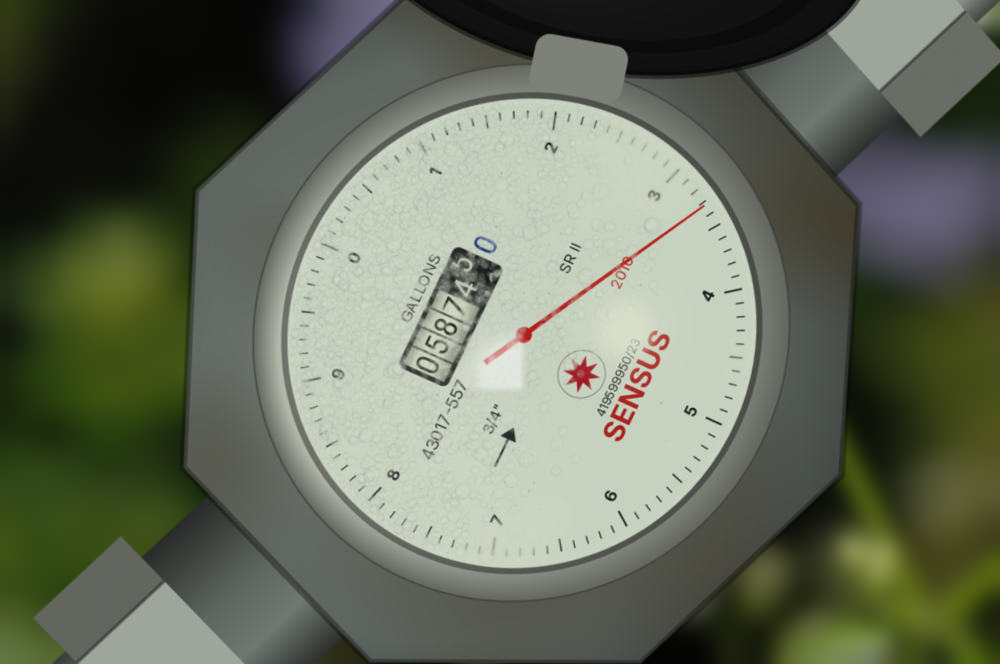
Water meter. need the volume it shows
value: 587453.3 gal
